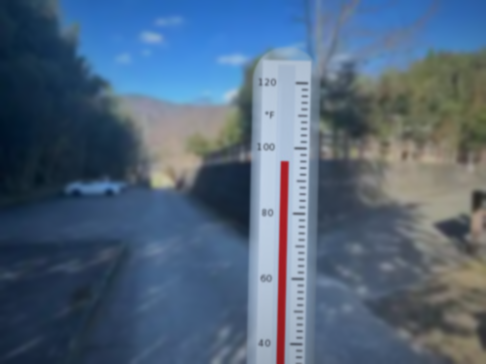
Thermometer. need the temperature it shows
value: 96 °F
